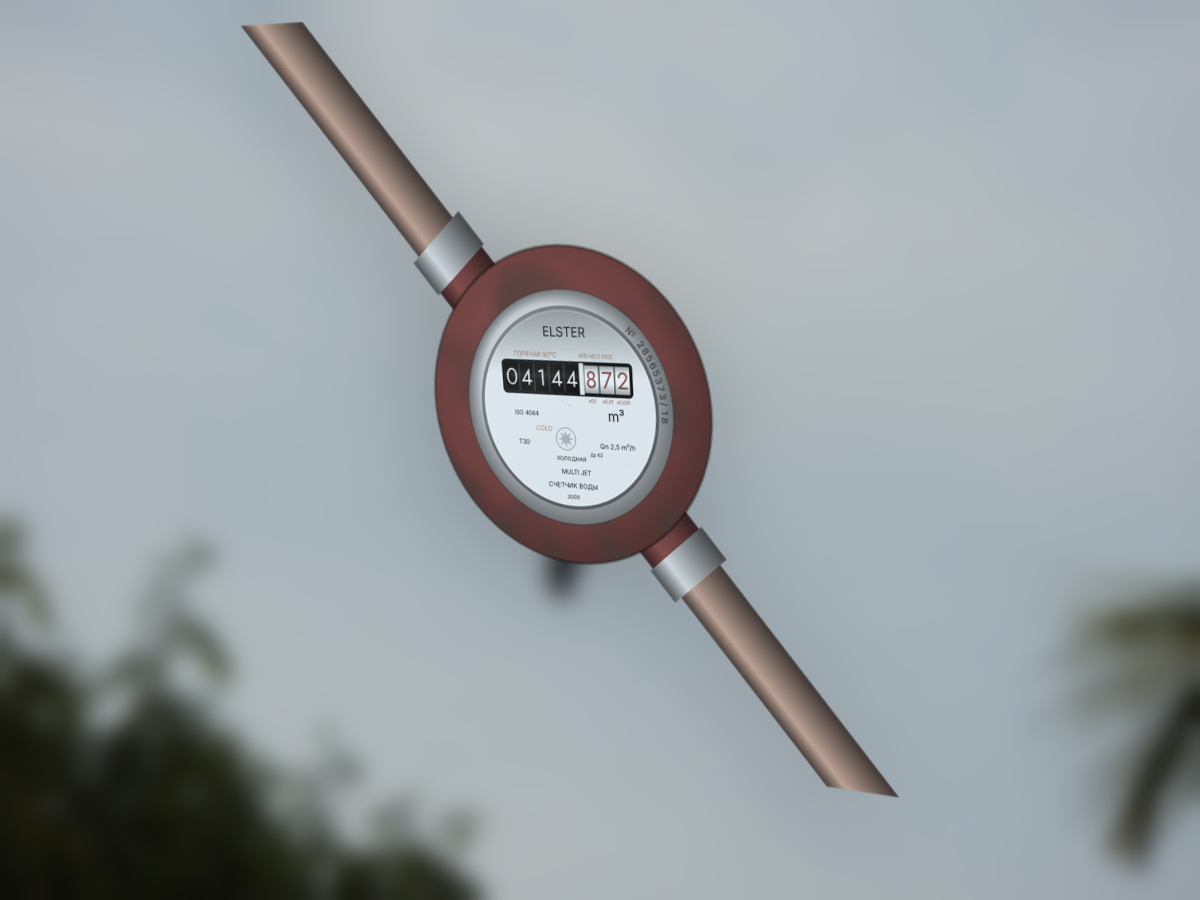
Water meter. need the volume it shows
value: 4144.872 m³
